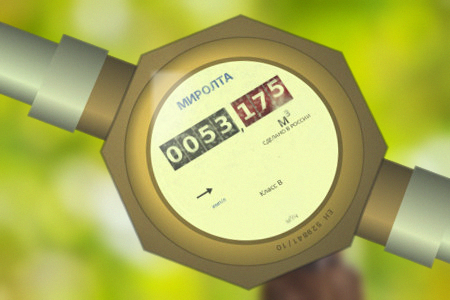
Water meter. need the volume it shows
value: 53.175 m³
